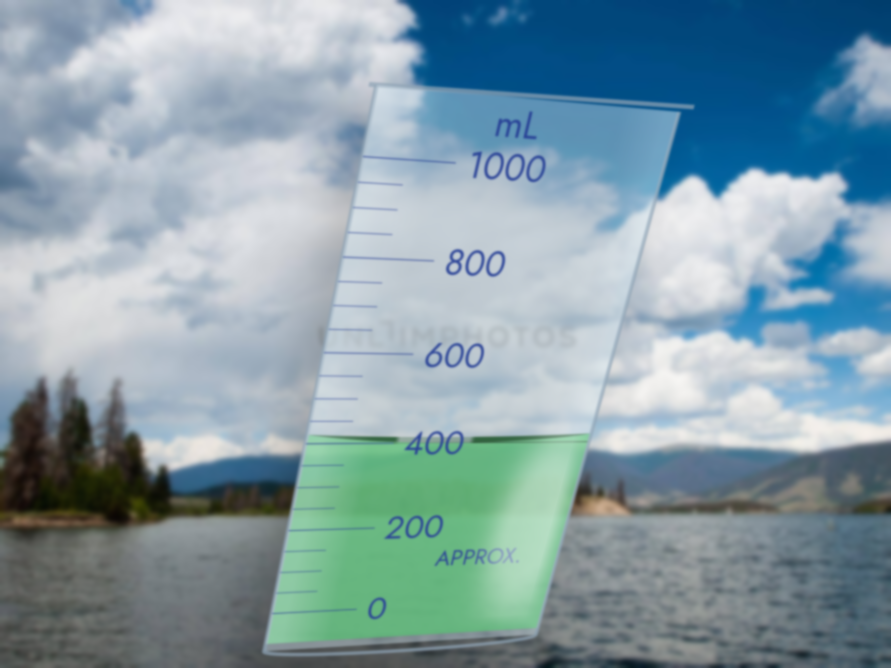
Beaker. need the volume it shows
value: 400 mL
